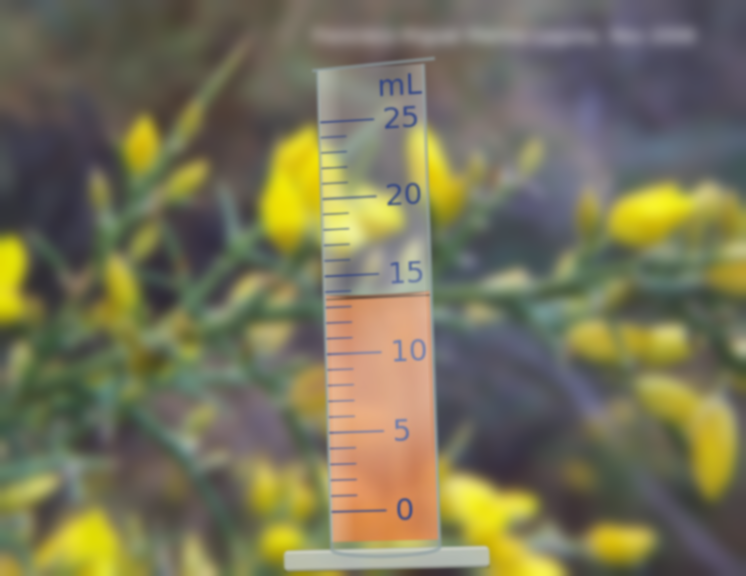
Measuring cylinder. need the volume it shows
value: 13.5 mL
